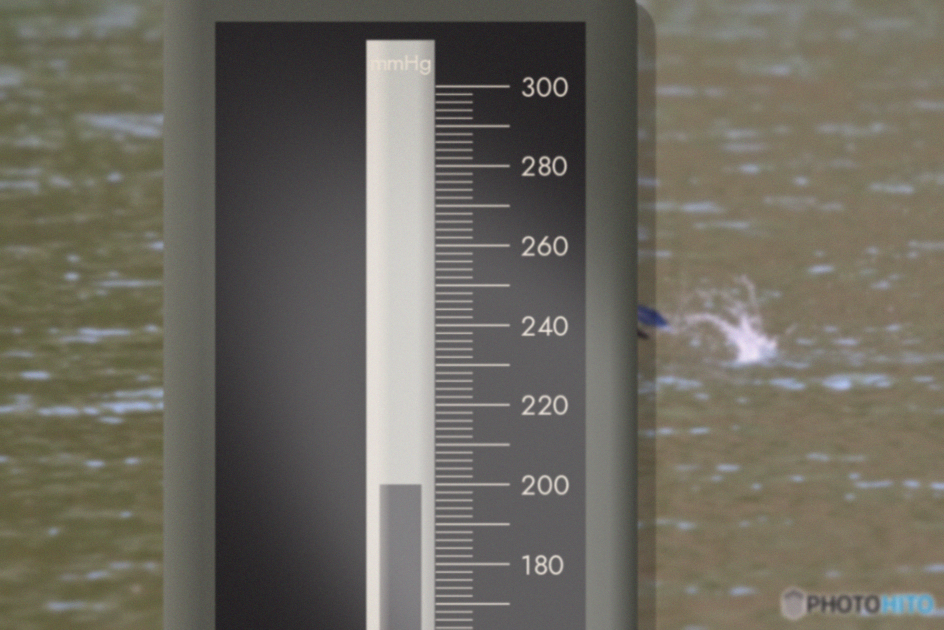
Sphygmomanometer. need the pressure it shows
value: 200 mmHg
